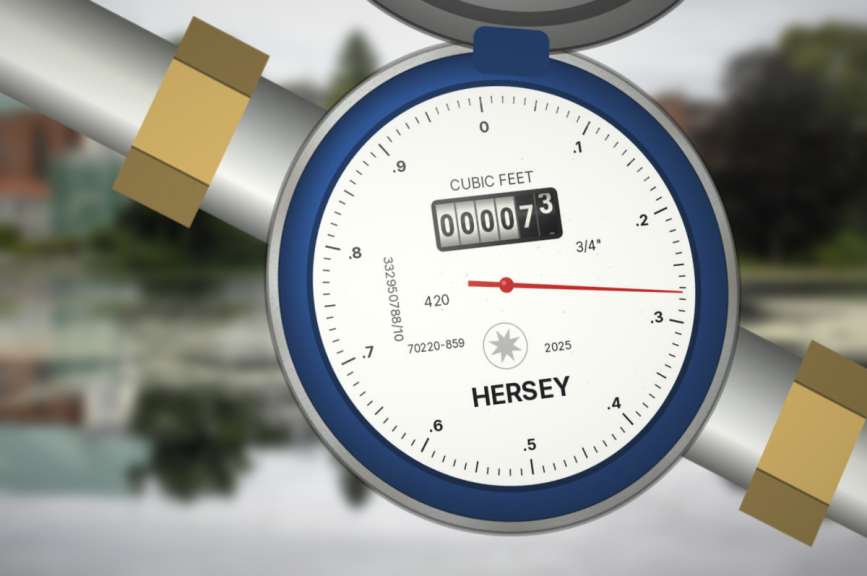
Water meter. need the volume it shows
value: 73.27 ft³
